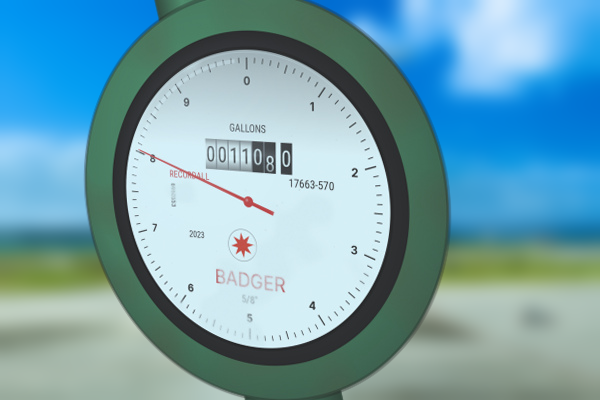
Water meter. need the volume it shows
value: 11078.0 gal
